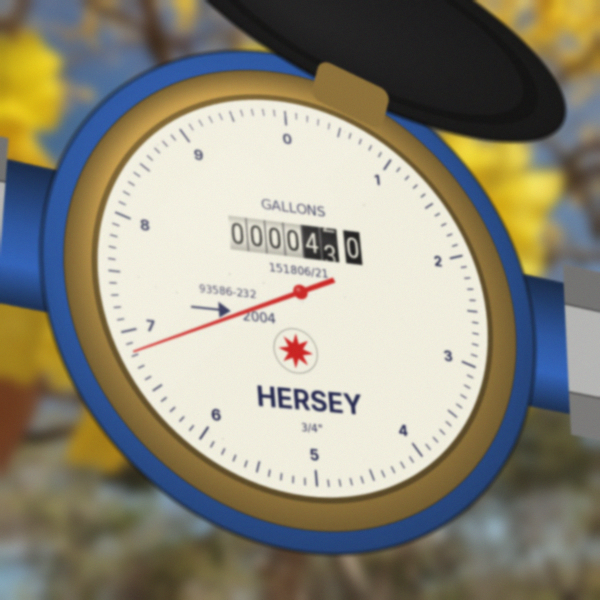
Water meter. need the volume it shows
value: 426.8 gal
